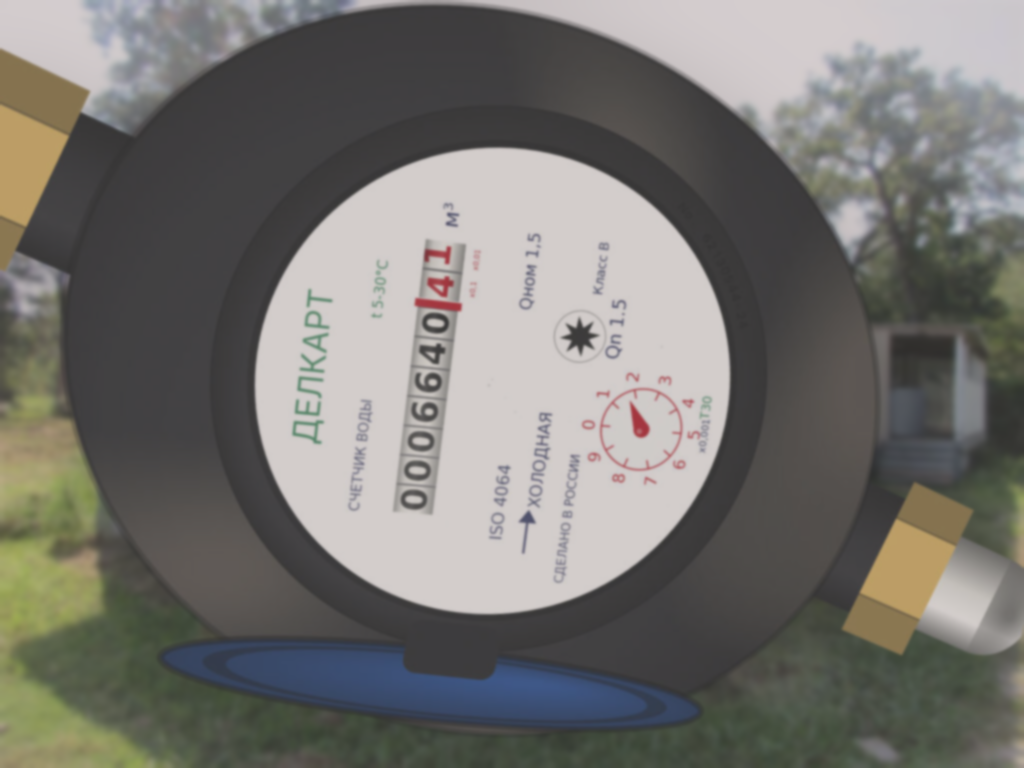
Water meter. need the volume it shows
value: 6640.411 m³
